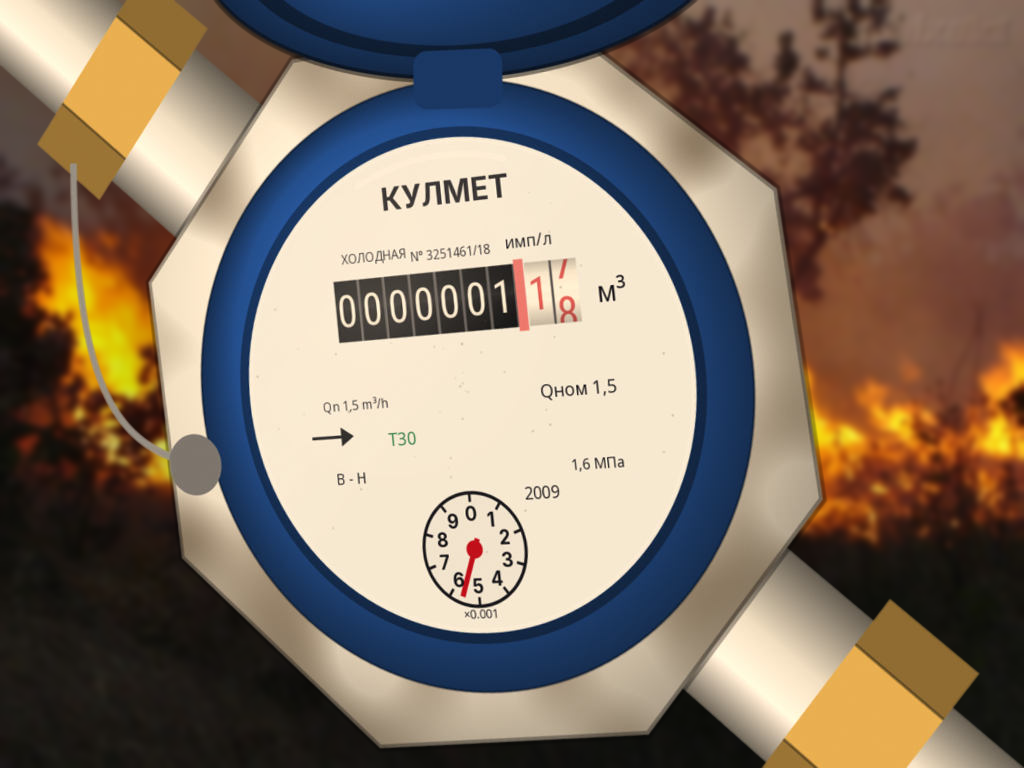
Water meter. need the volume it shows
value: 1.175 m³
